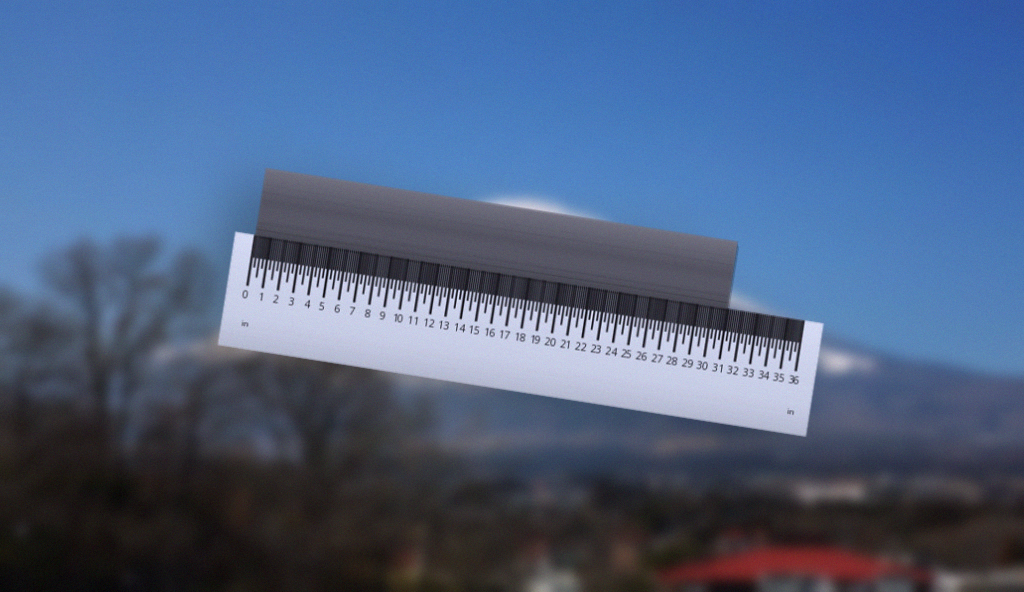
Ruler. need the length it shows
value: 31 in
